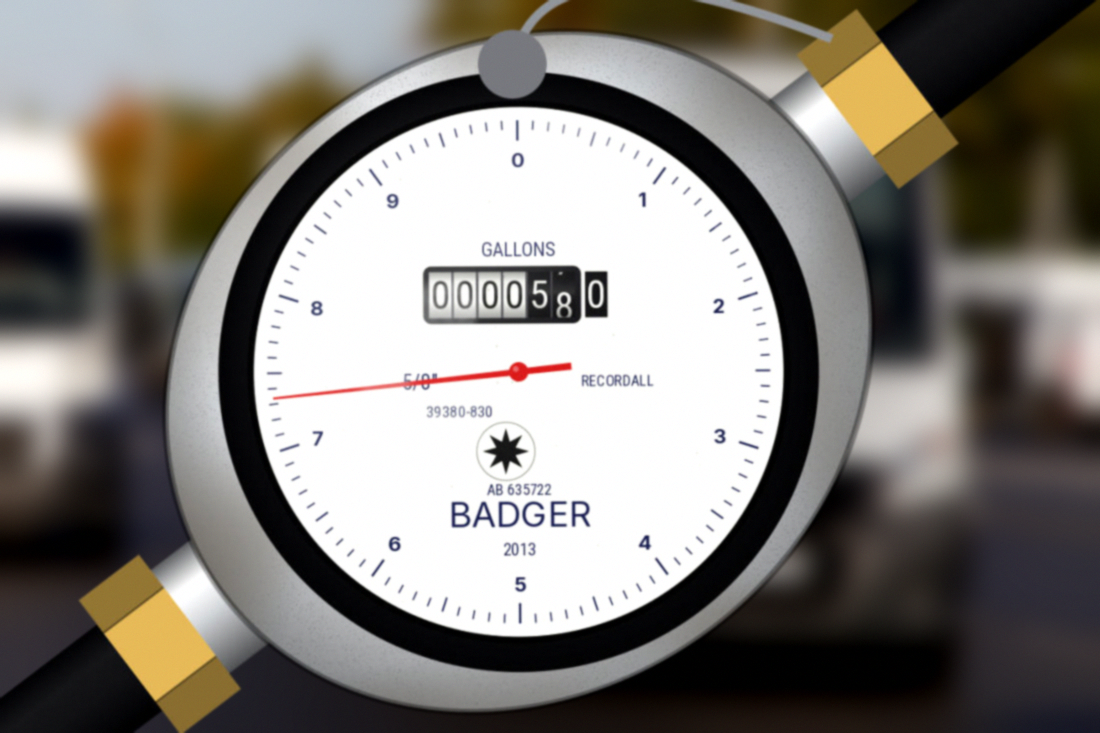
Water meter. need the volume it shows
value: 577.3 gal
